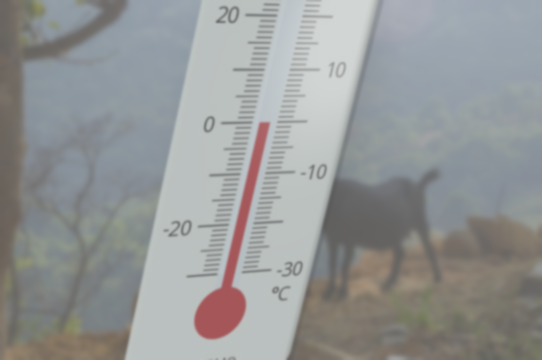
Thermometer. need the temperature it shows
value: 0 °C
